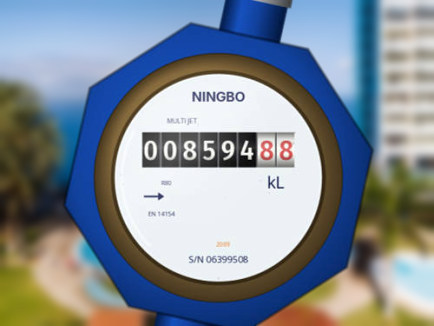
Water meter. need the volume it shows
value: 8594.88 kL
